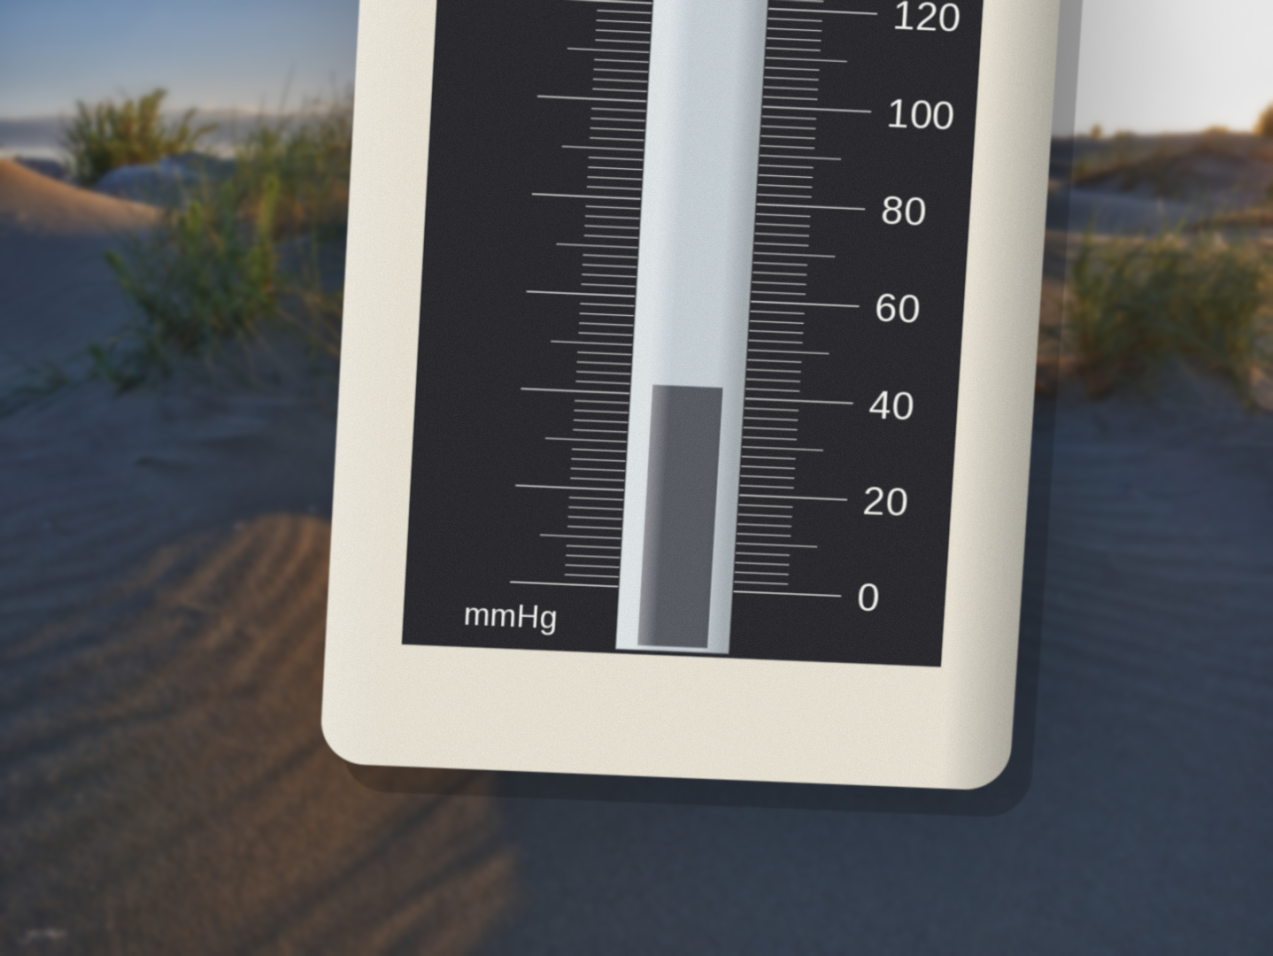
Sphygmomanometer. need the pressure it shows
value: 42 mmHg
